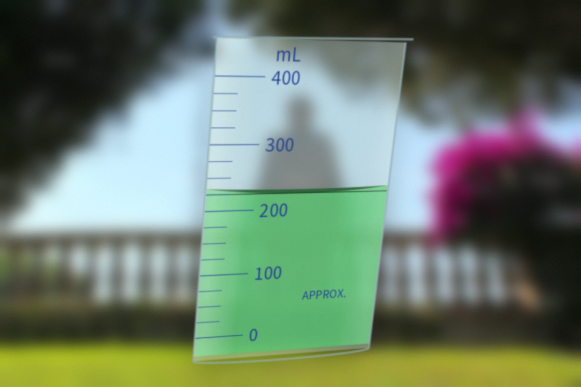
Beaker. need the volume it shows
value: 225 mL
